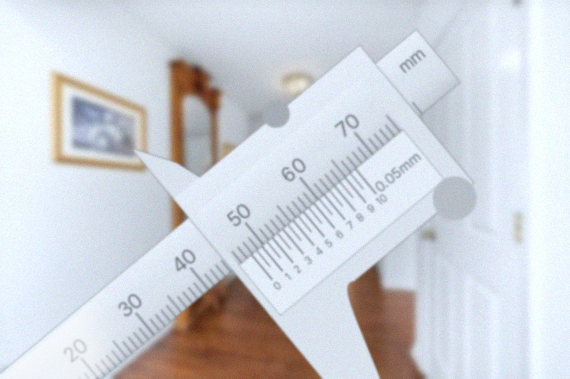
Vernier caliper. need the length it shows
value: 47.8 mm
